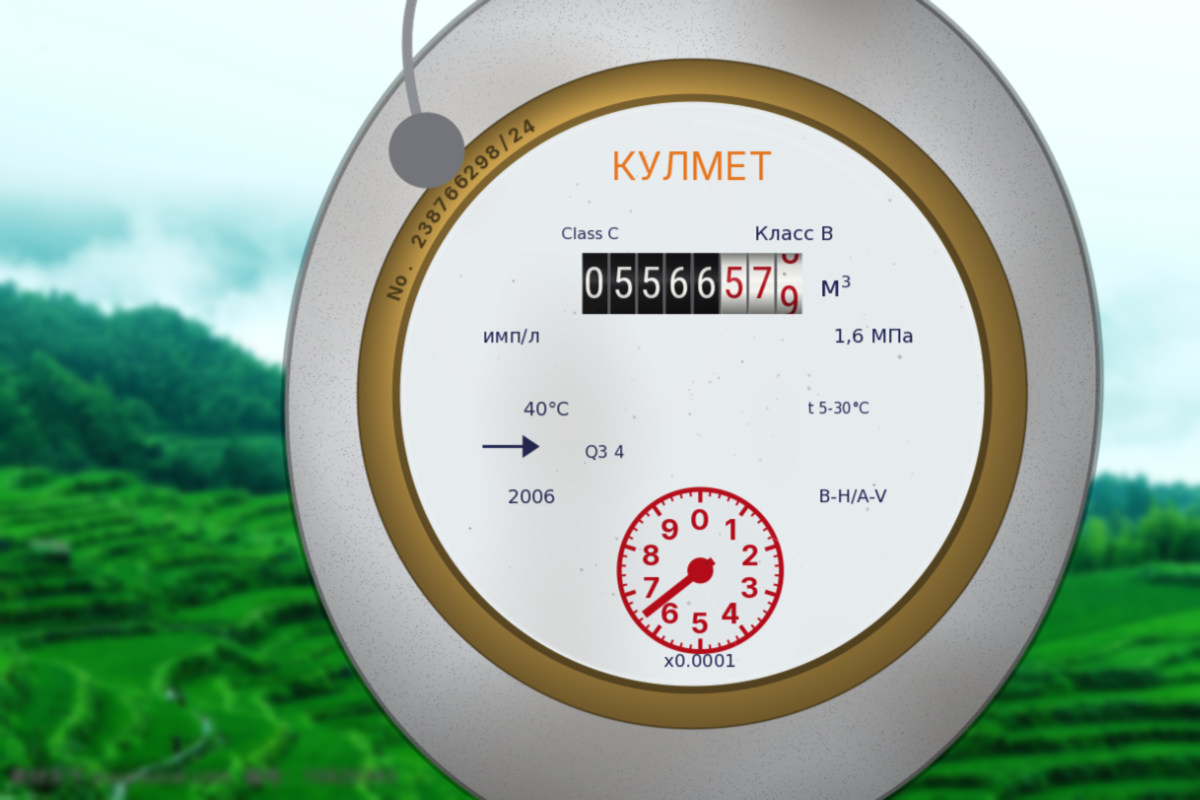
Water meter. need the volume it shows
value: 5566.5786 m³
